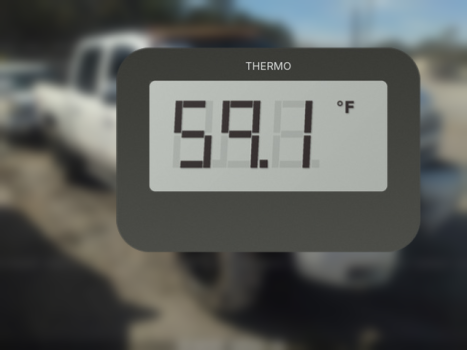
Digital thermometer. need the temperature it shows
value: 59.1 °F
